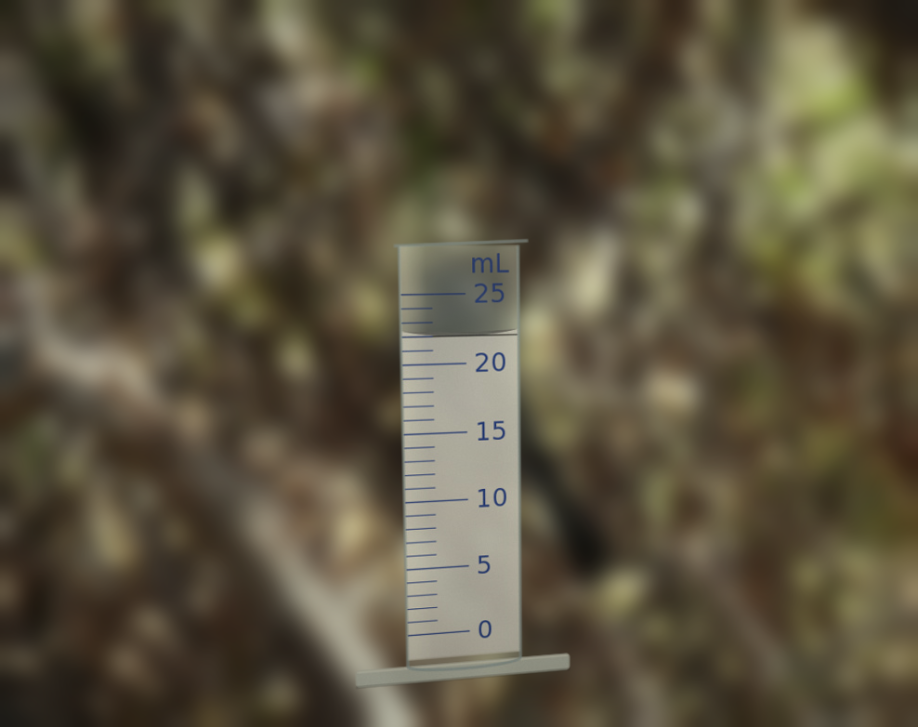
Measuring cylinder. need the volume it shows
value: 22 mL
